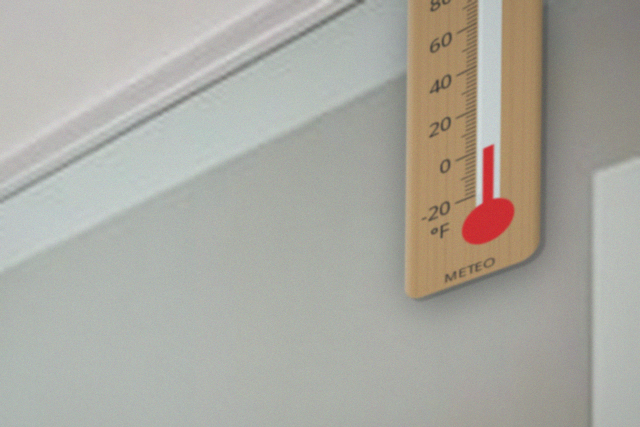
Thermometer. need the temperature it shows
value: 0 °F
